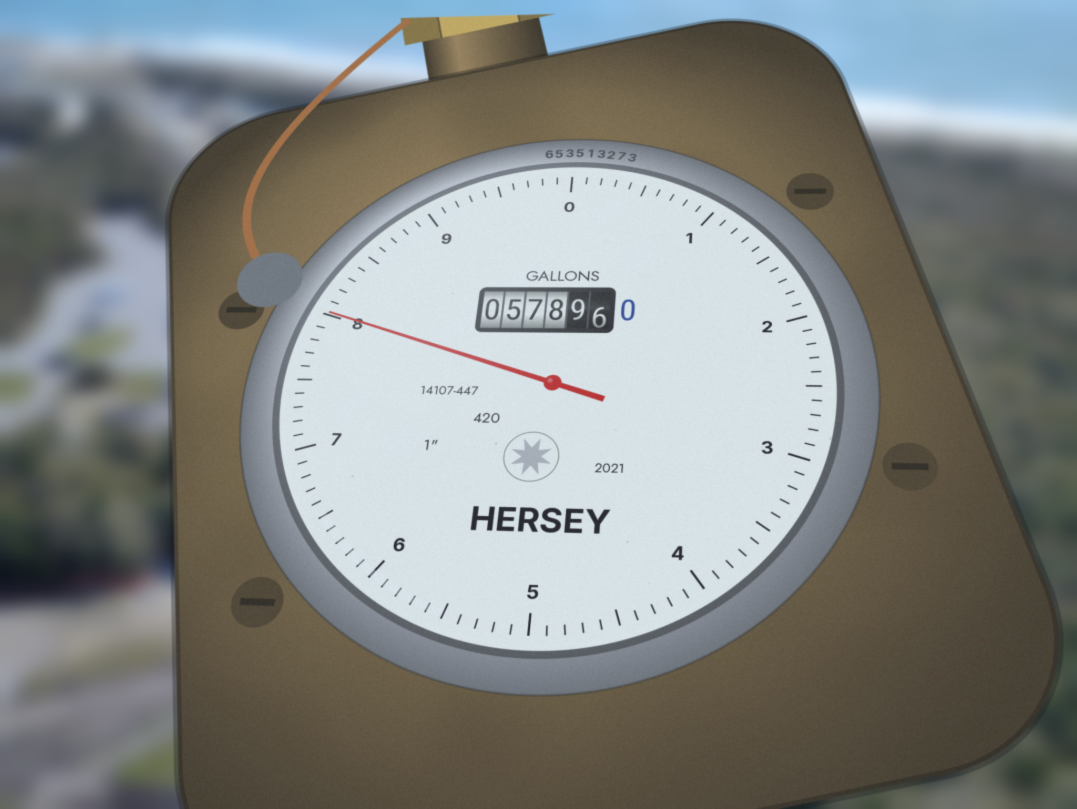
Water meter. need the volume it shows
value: 578958.0 gal
